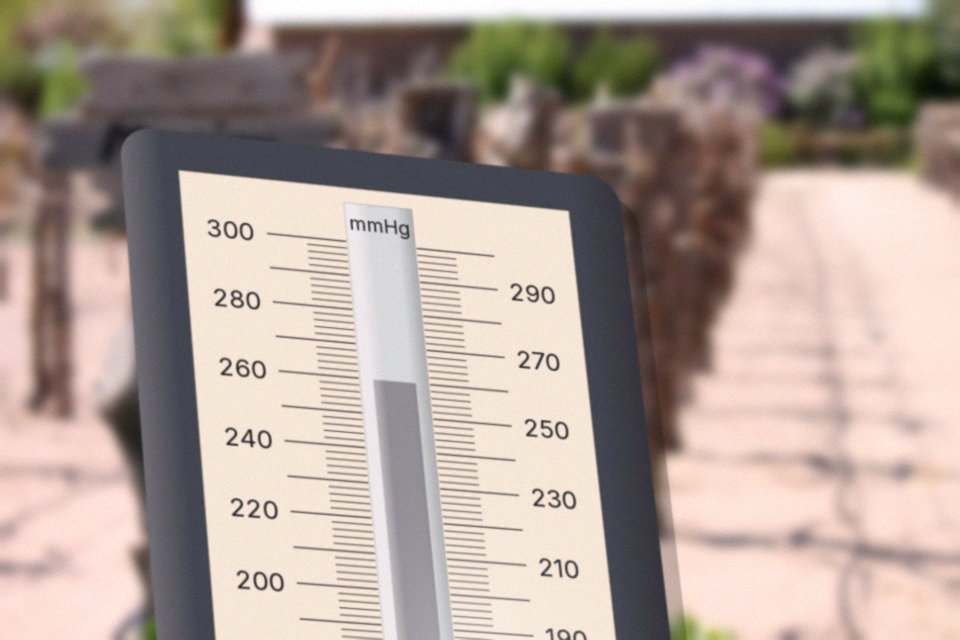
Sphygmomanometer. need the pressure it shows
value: 260 mmHg
